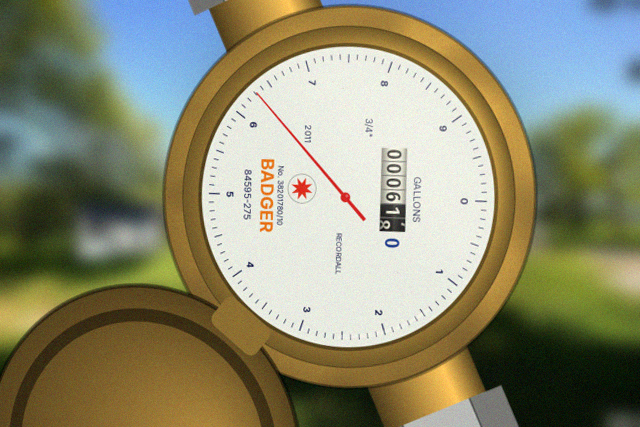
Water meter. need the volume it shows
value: 6176.3 gal
